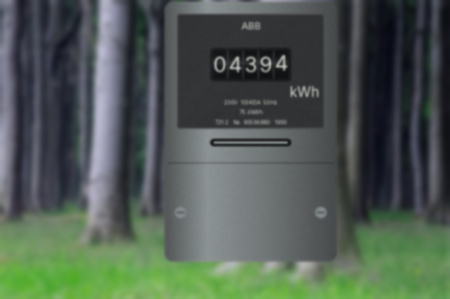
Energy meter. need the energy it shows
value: 4394 kWh
